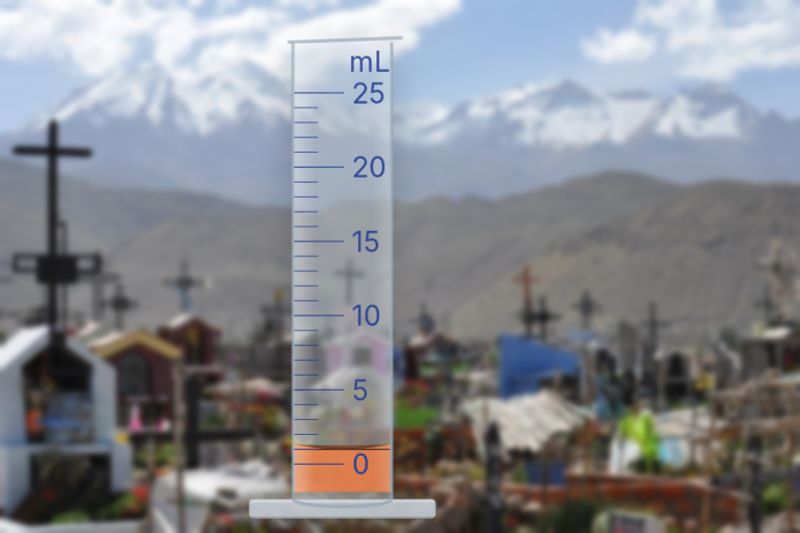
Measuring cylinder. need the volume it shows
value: 1 mL
